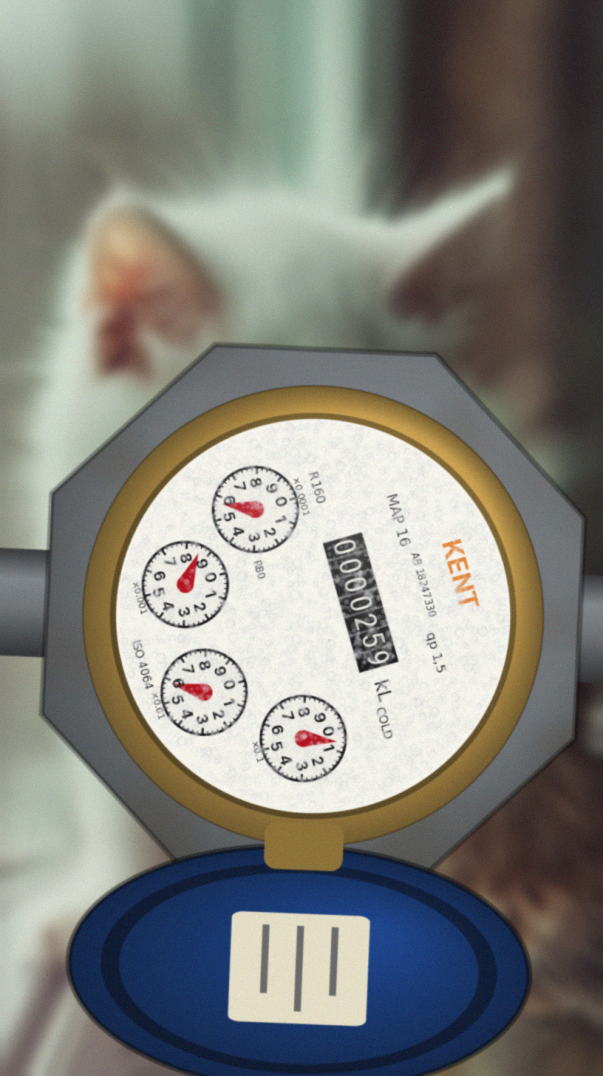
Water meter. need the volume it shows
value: 259.0585 kL
